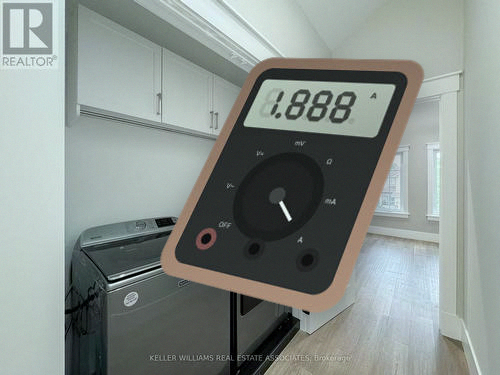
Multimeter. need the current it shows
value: 1.888 A
